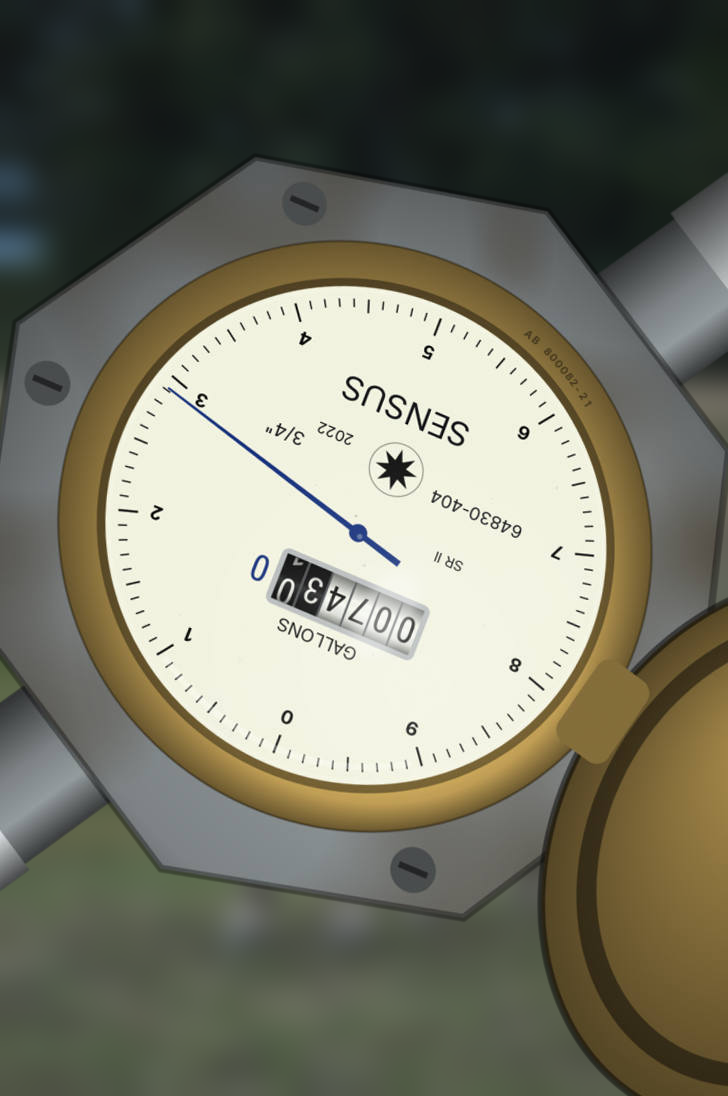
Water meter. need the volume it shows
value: 74302.9 gal
